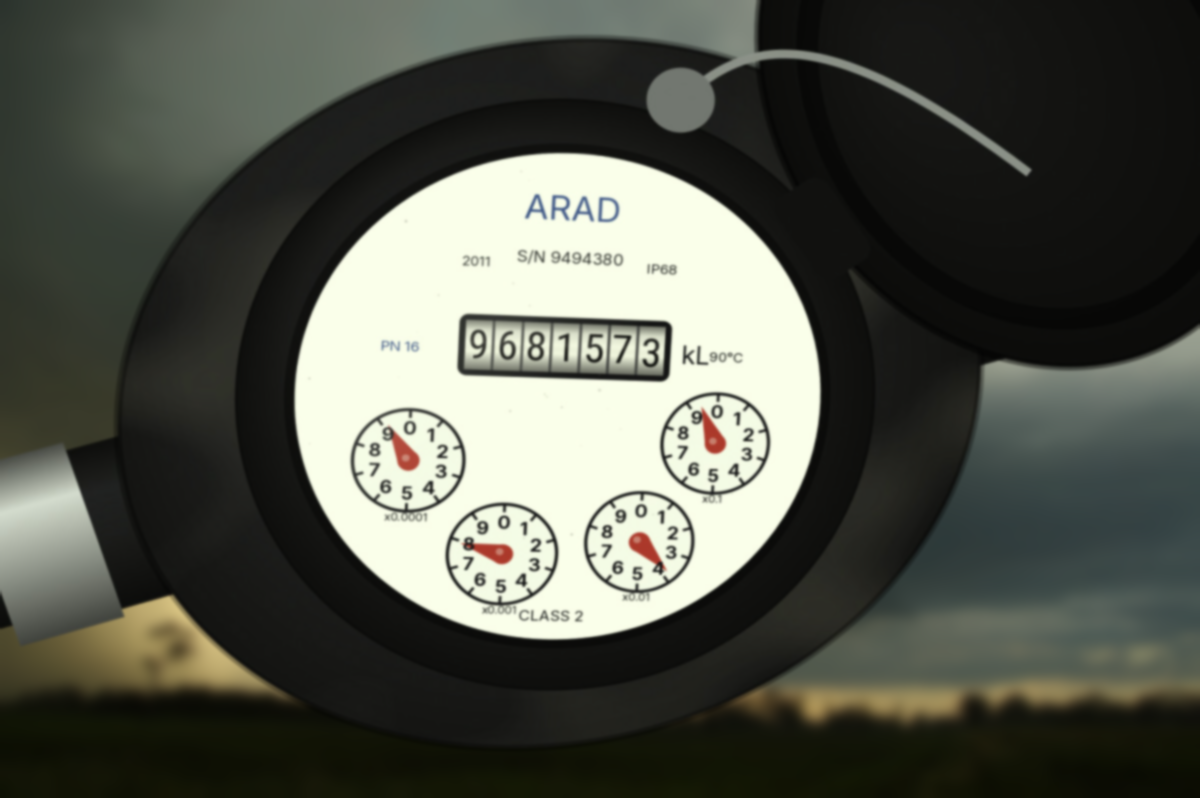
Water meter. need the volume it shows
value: 9681572.9379 kL
